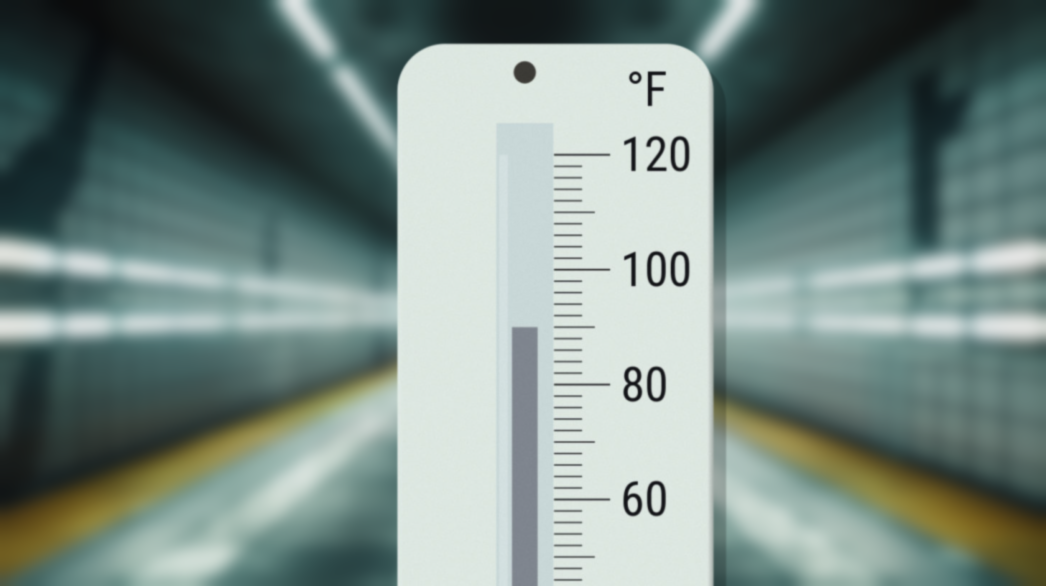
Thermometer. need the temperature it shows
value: 90 °F
